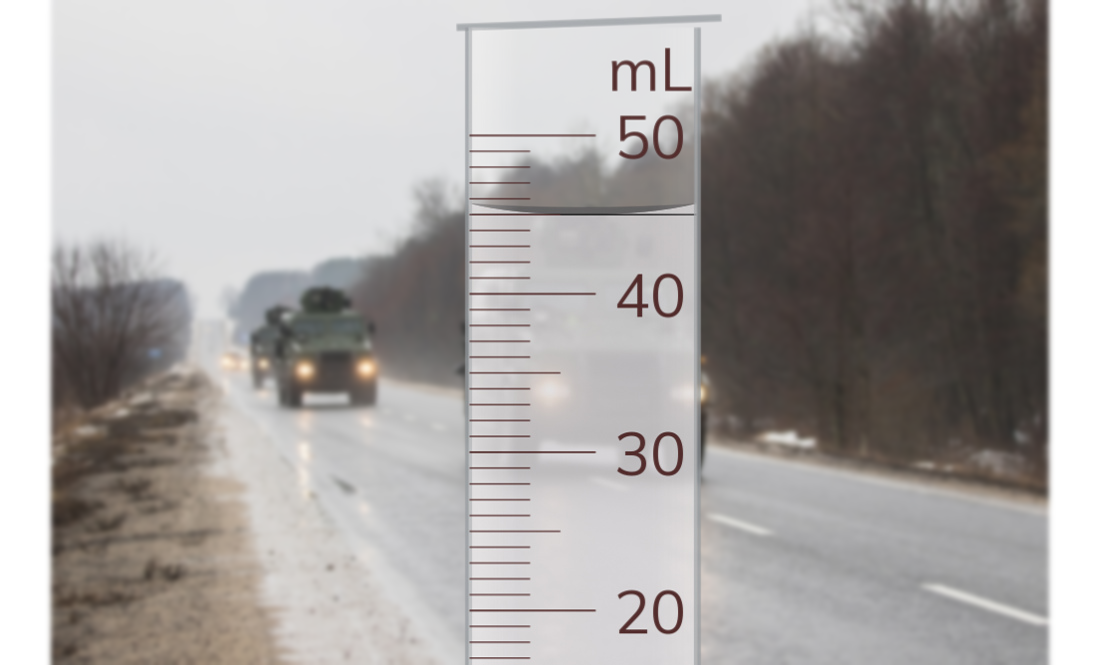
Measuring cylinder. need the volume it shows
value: 45 mL
